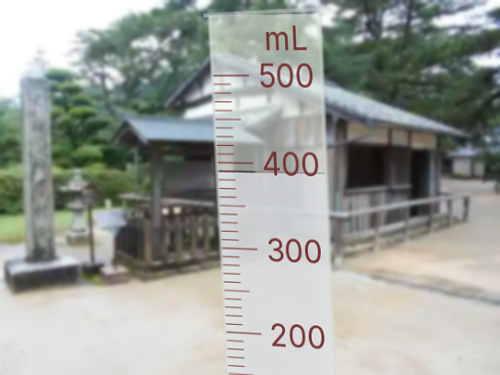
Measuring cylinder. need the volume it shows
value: 390 mL
